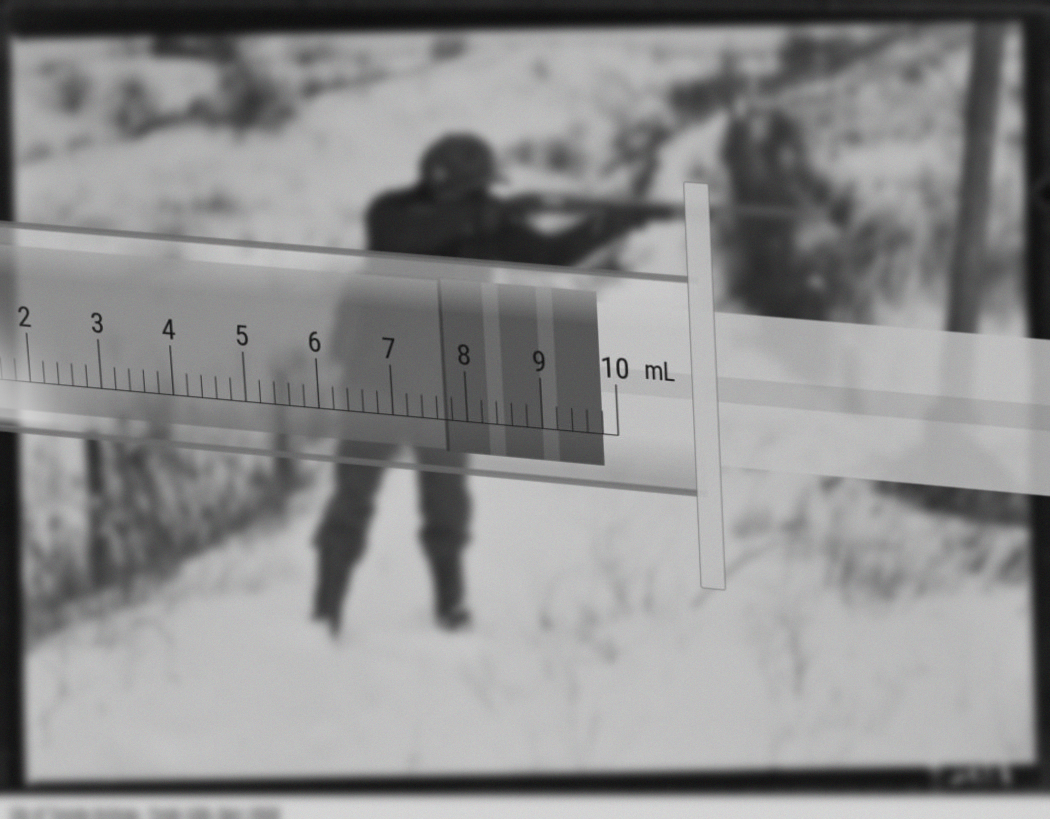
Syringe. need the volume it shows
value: 7.7 mL
